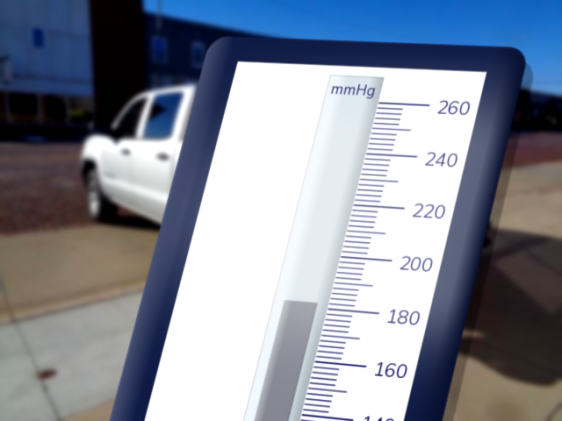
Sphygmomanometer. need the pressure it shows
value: 182 mmHg
